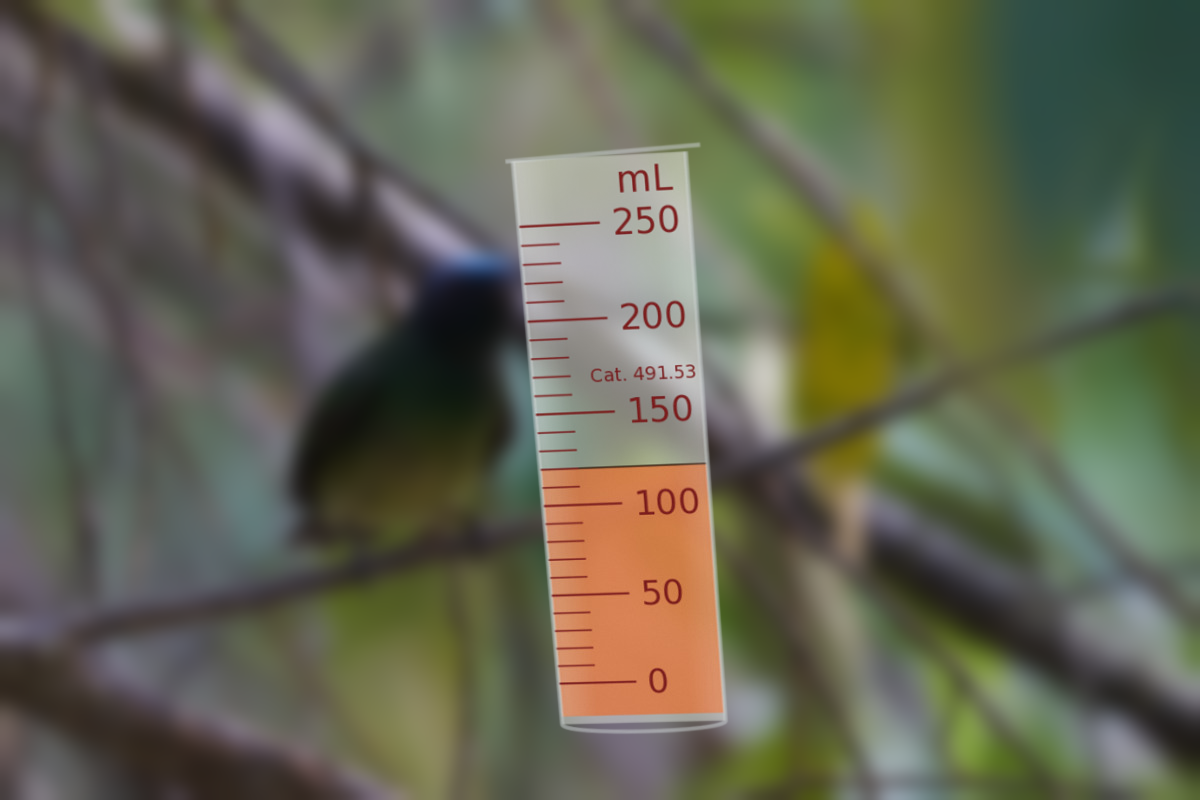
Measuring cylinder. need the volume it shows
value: 120 mL
